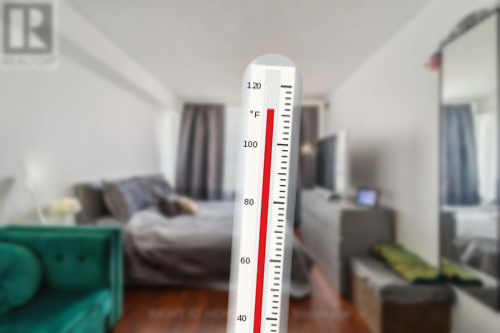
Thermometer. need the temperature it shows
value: 112 °F
